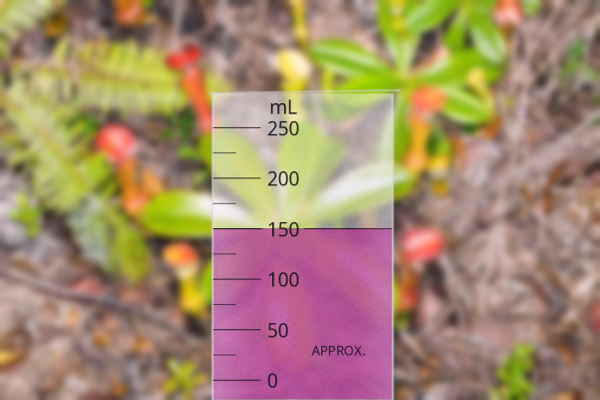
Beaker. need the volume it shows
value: 150 mL
